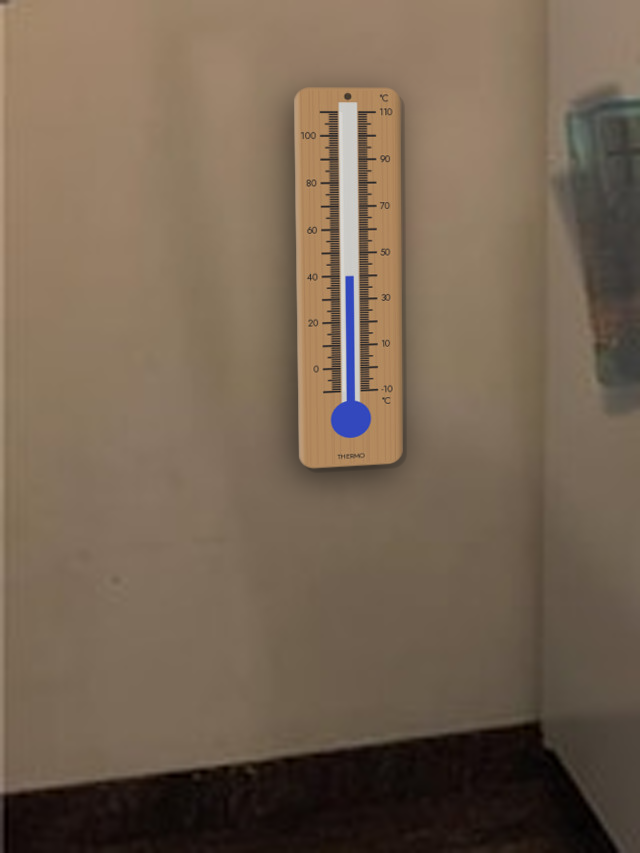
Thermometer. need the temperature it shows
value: 40 °C
